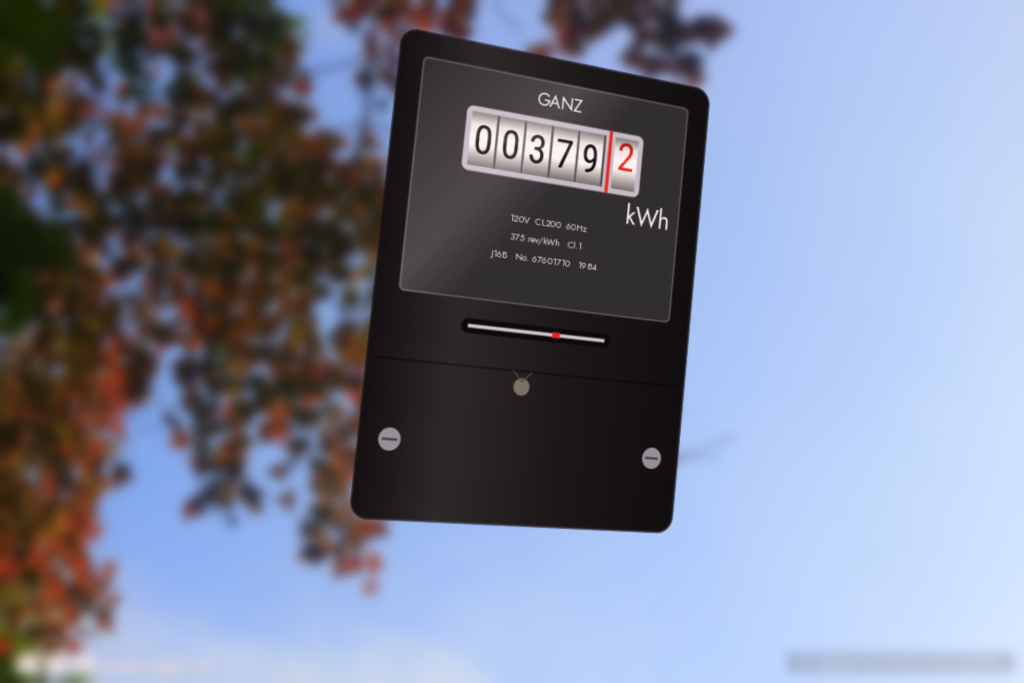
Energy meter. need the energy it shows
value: 379.2 kWh
